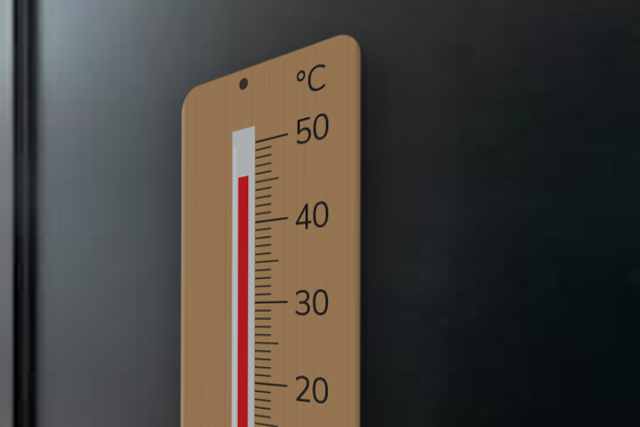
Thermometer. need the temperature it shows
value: 46 °C
